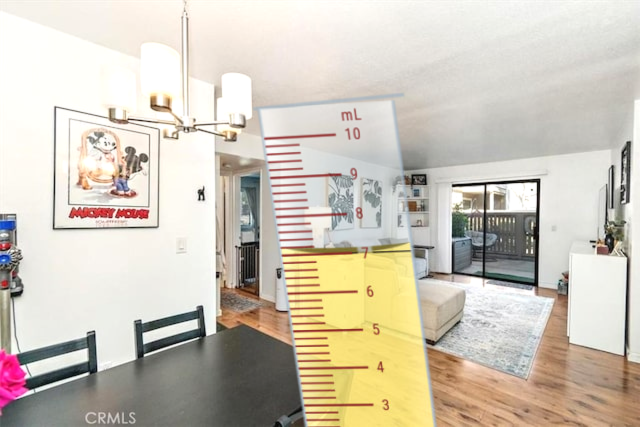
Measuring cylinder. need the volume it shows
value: 7 mL
